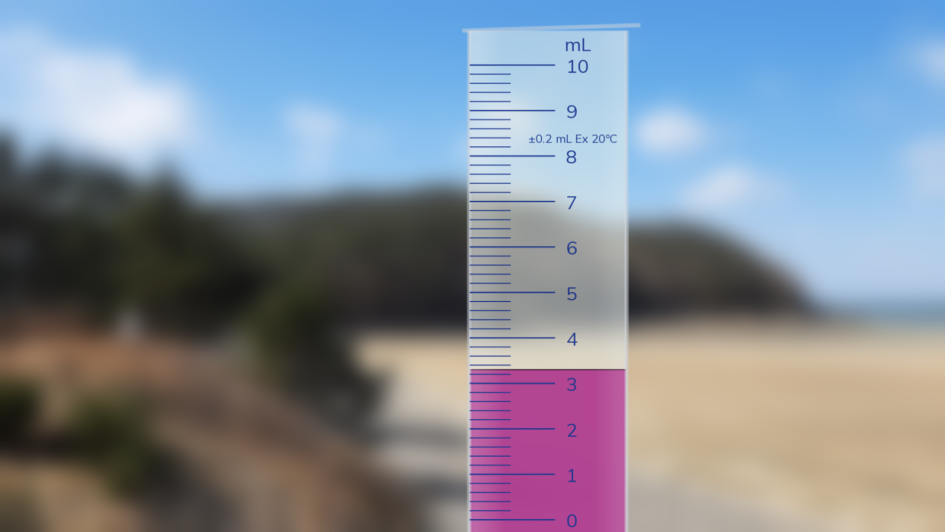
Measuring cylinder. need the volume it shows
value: 3.3 mL
